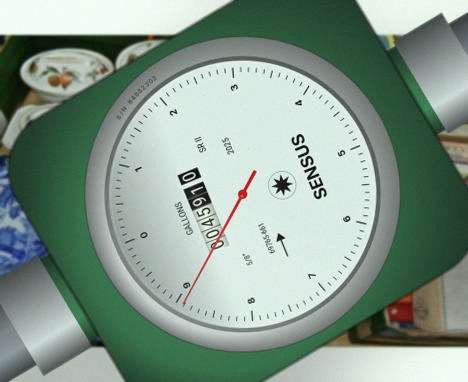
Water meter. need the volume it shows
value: 45908.9 gal
